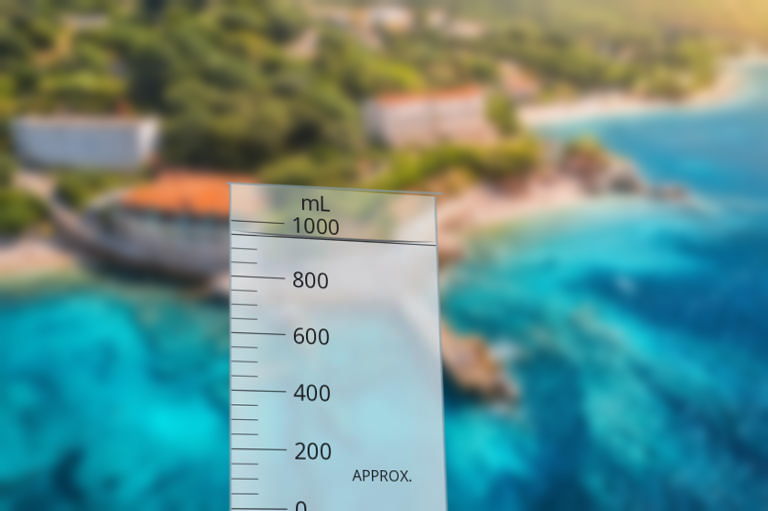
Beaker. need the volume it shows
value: 950 mL
